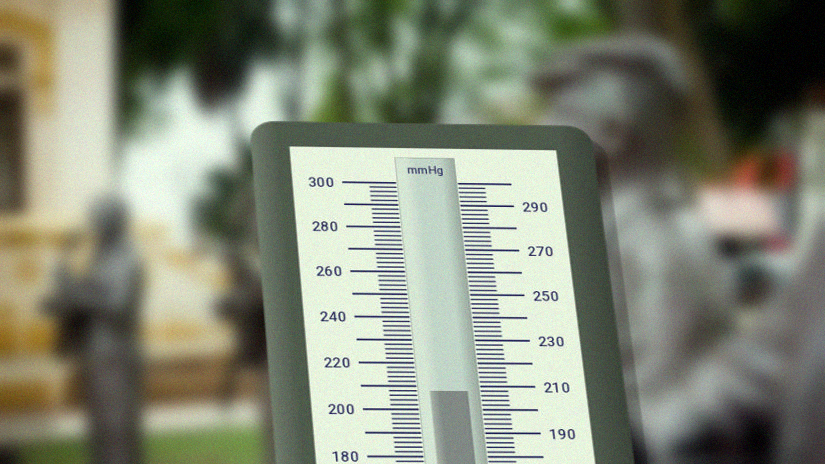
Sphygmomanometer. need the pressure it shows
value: 208 mmHg
